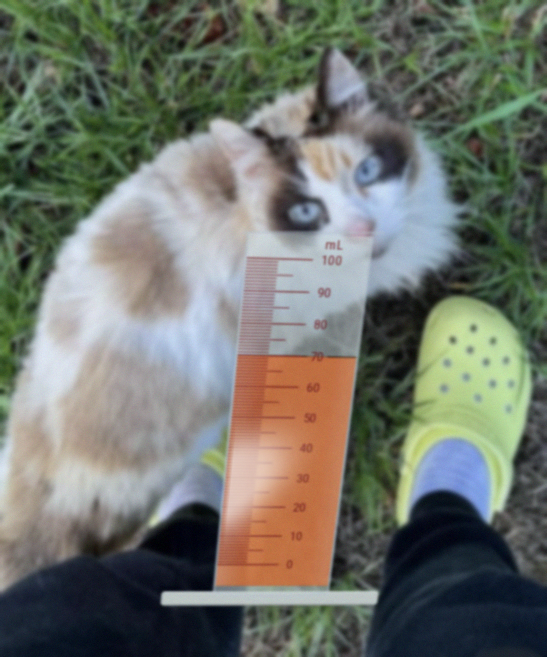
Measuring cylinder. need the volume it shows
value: 70 mL
